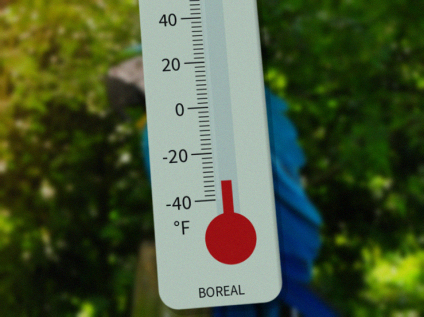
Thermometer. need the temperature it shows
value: -32 °F
